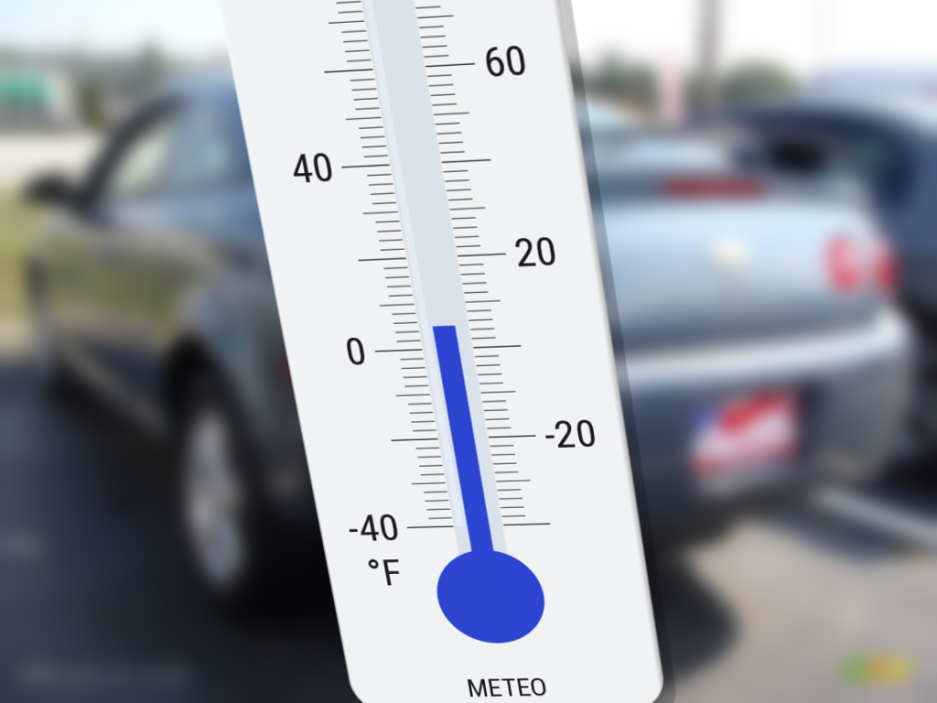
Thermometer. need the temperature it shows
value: 5 °F
